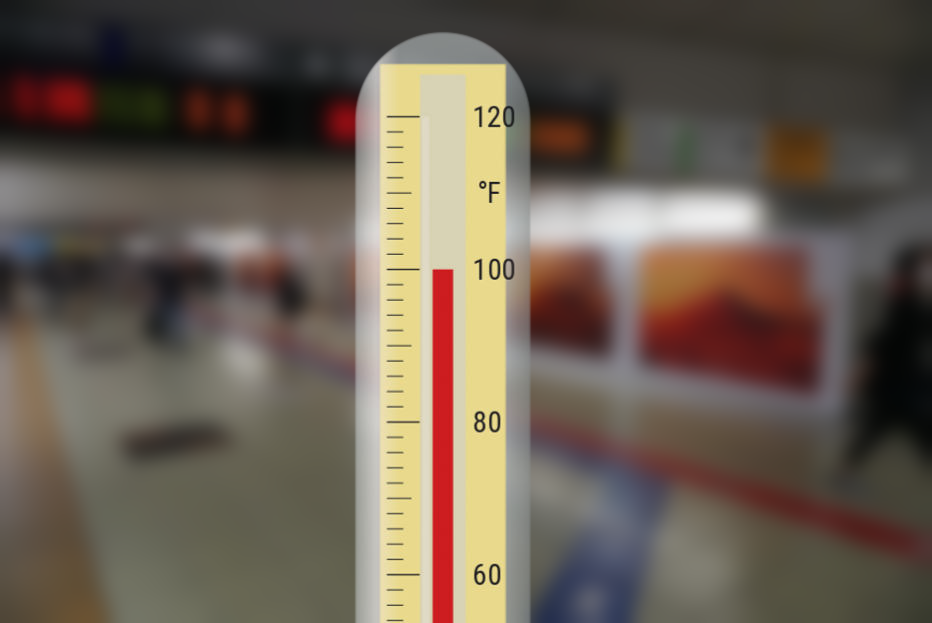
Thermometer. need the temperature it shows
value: 100 °F
